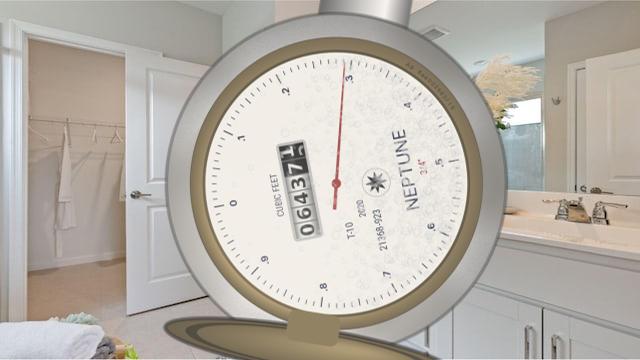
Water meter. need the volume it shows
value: 64371.29 ft³
